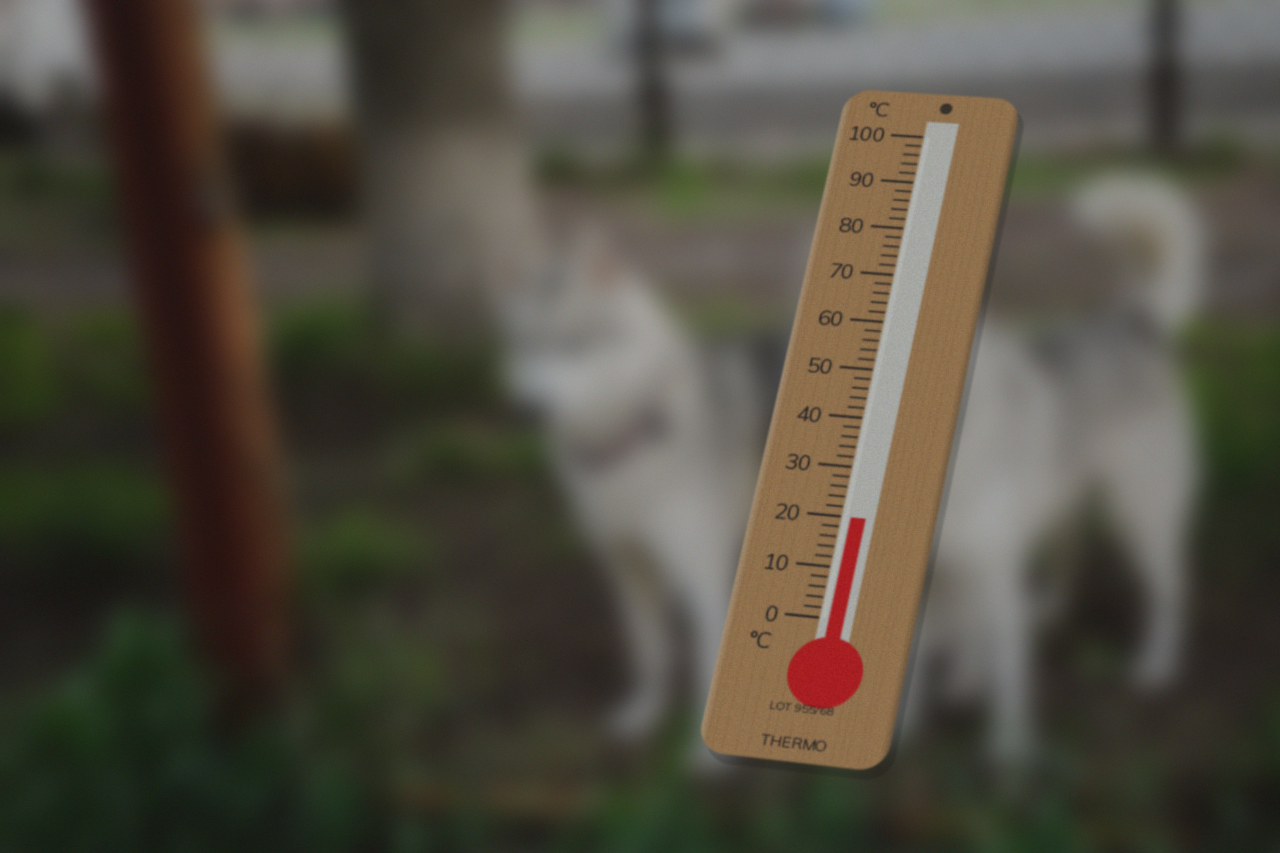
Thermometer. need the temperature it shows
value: 20 °C
